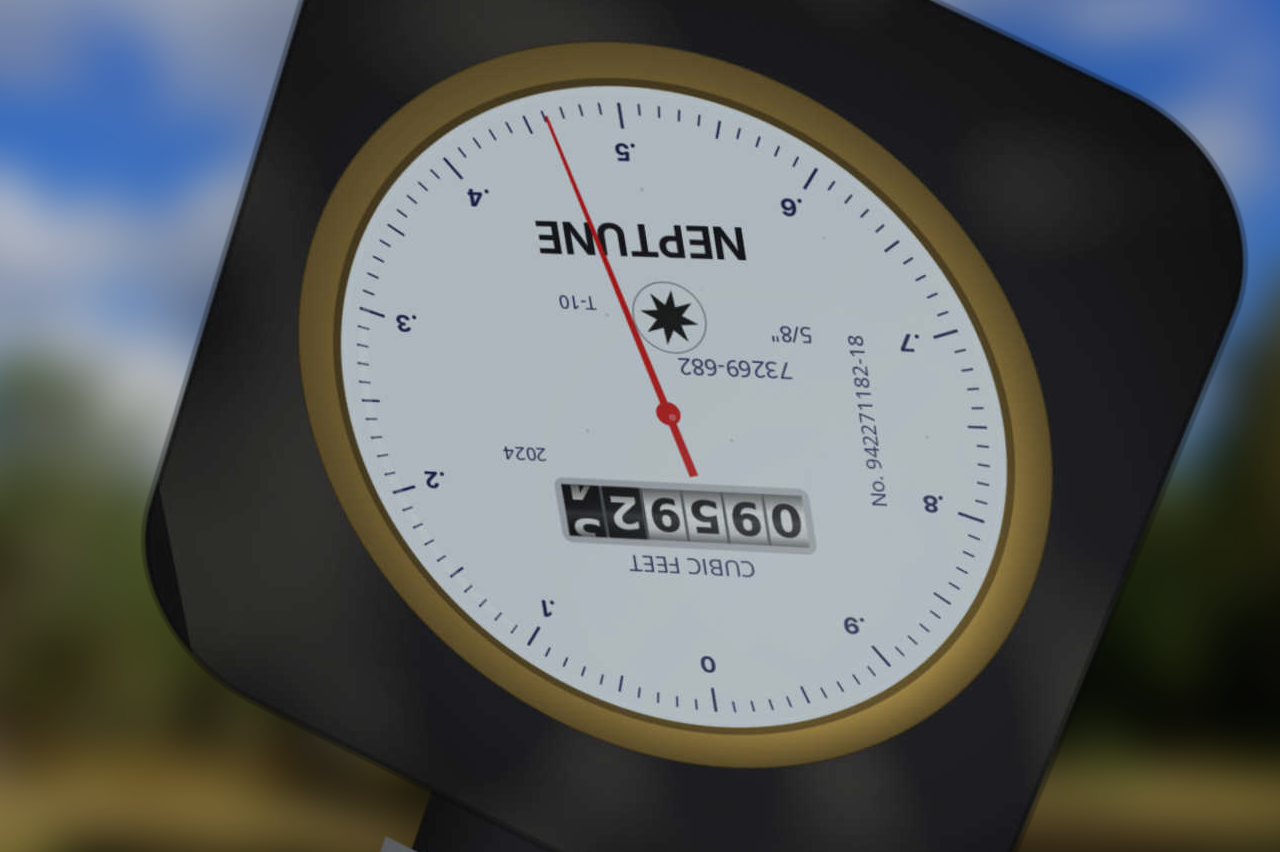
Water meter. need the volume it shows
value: 95923.46 ft³
